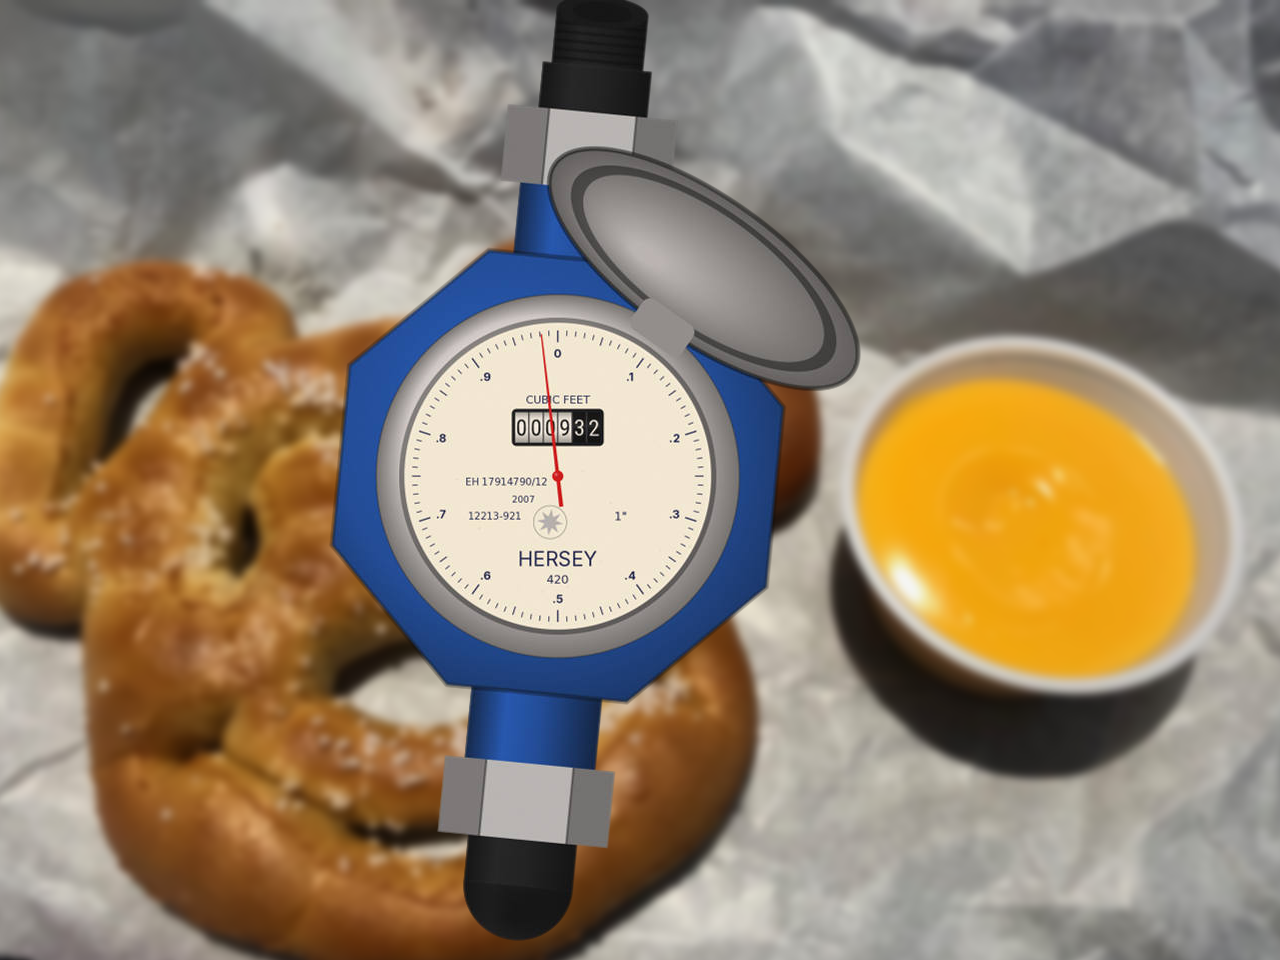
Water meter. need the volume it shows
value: 931.98 ft³
